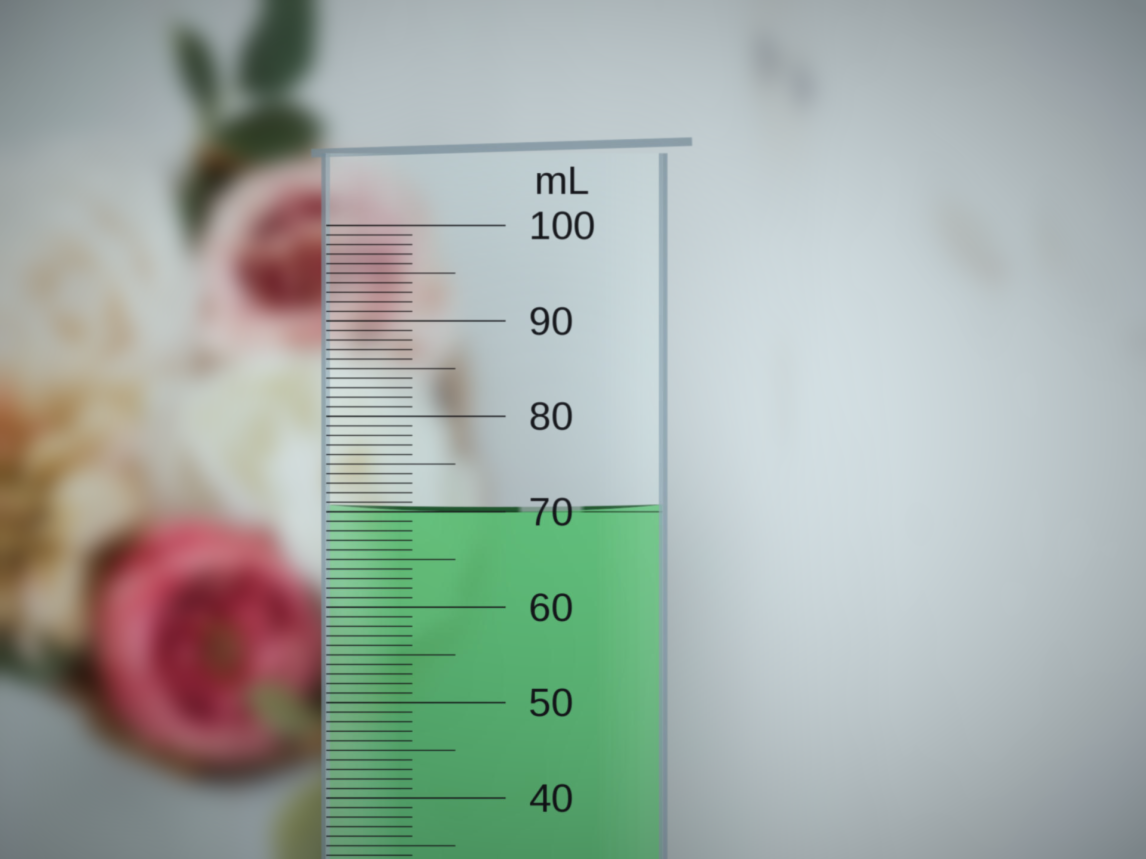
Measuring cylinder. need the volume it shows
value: 70 mL
